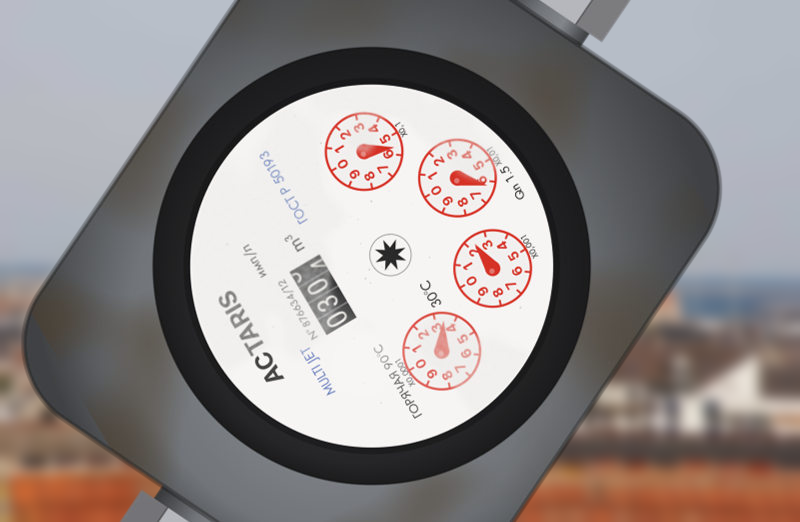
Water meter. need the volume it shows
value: 303.5623 m³
